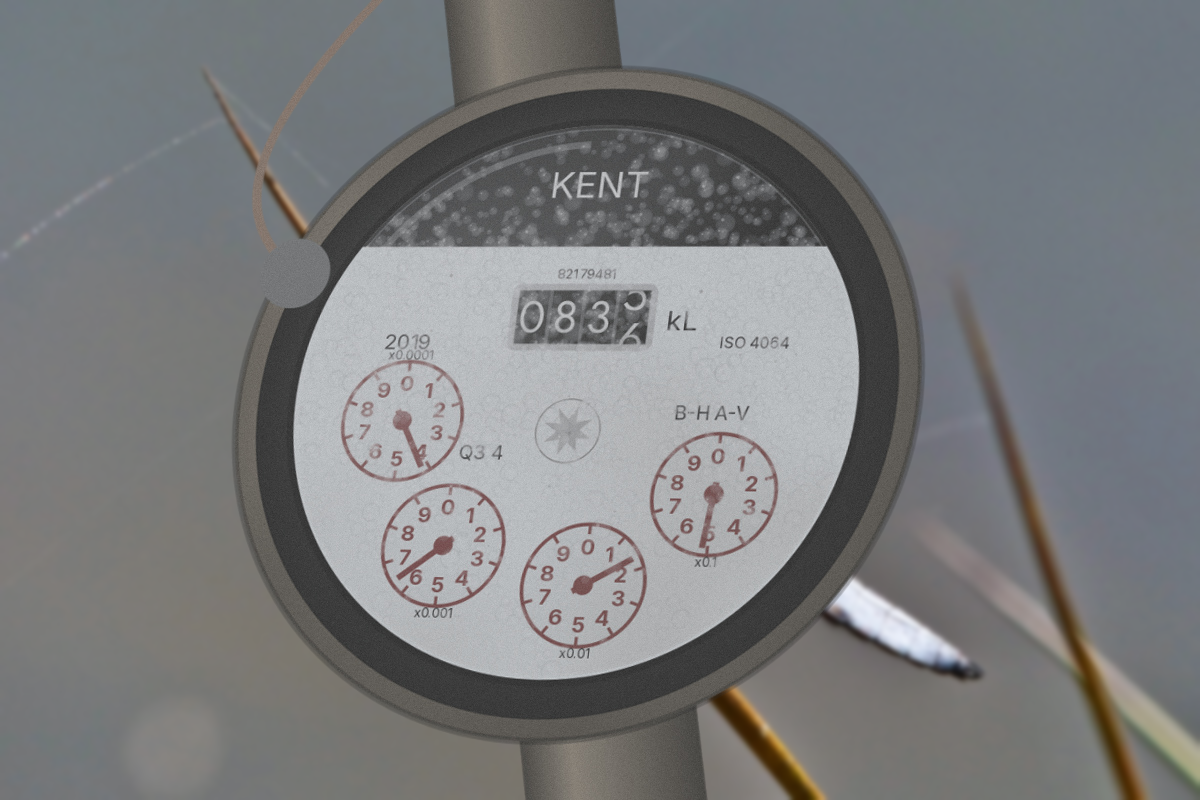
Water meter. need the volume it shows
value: 835.5164 kL
